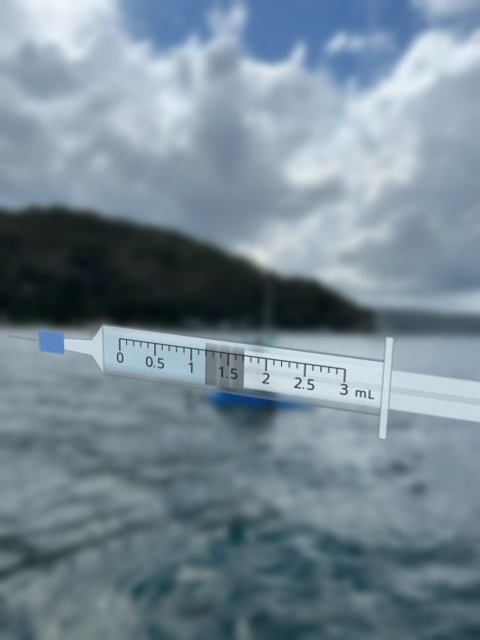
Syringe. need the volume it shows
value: 1.2 mL
